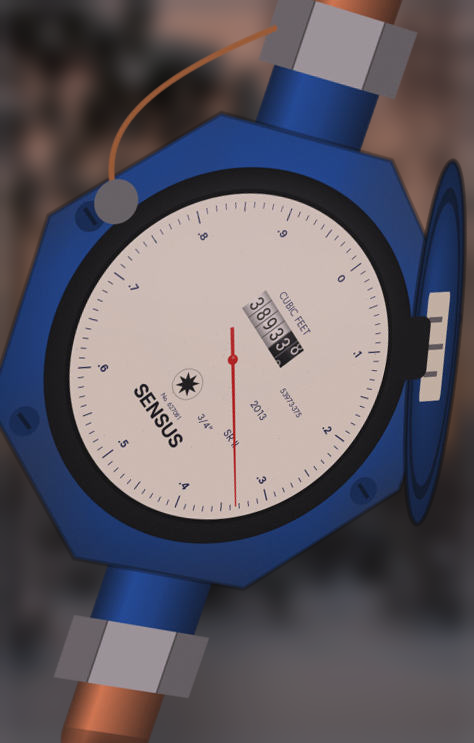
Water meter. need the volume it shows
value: 389338.33 ft³
